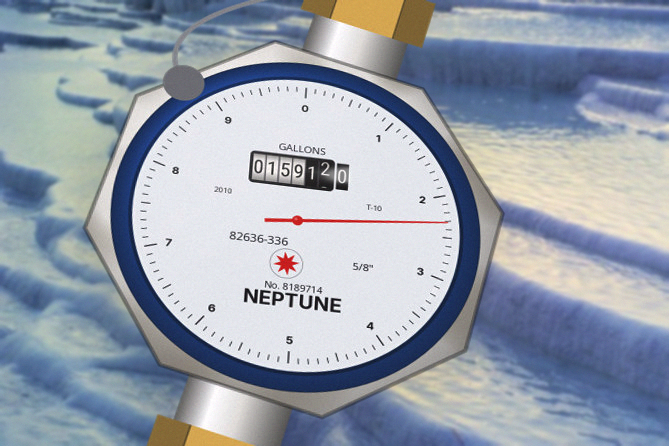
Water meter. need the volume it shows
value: 159122.3 gal
